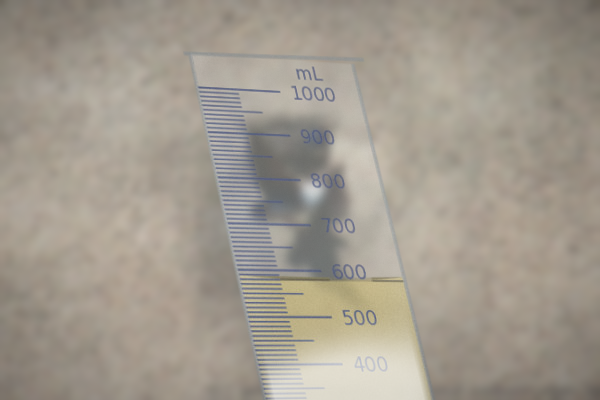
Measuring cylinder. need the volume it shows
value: 580 mL
